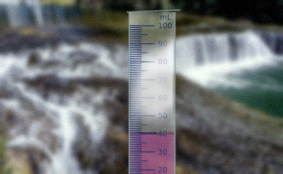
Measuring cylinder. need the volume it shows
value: 40 mL
